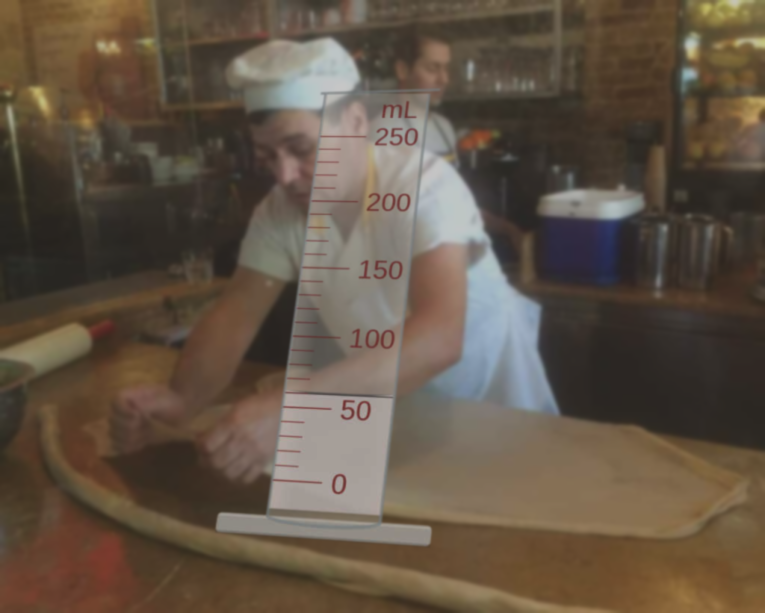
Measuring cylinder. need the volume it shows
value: 60 mL
